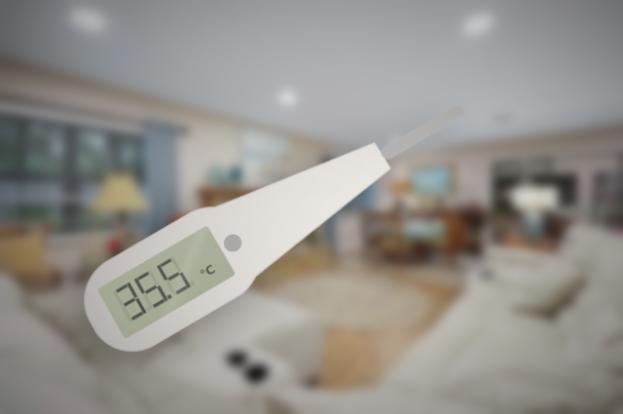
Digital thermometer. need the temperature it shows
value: 35.5 °C
